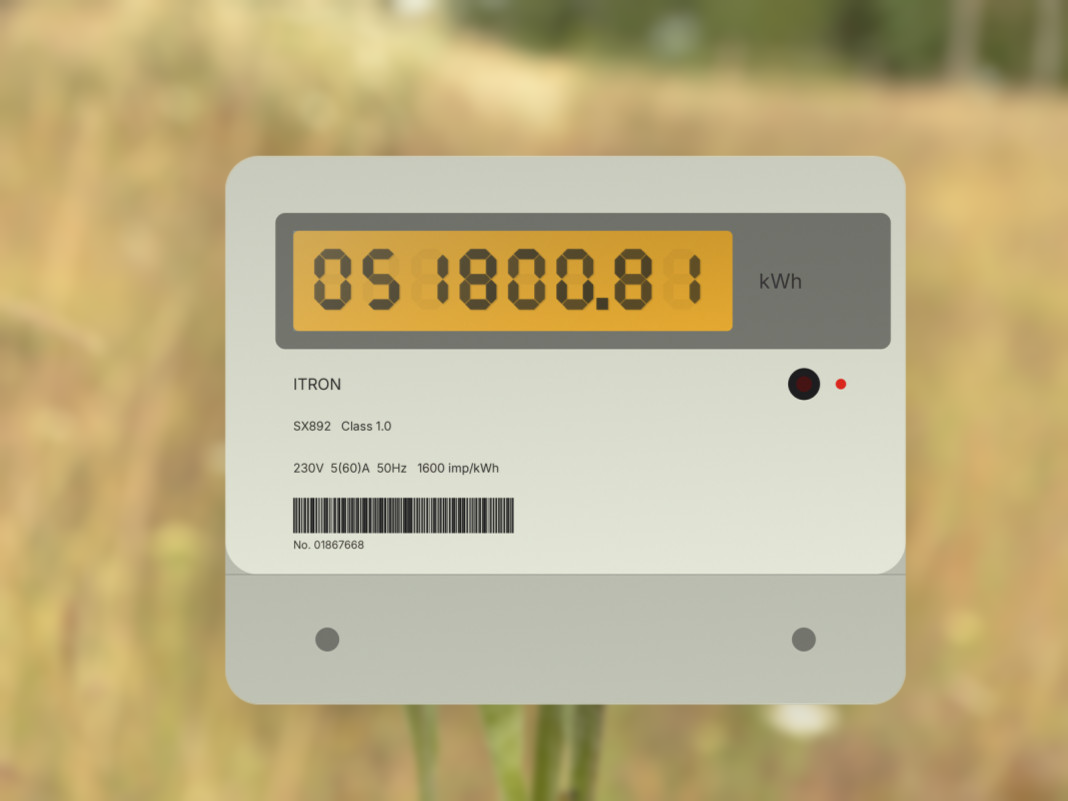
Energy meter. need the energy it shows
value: 51800.81 kWh
